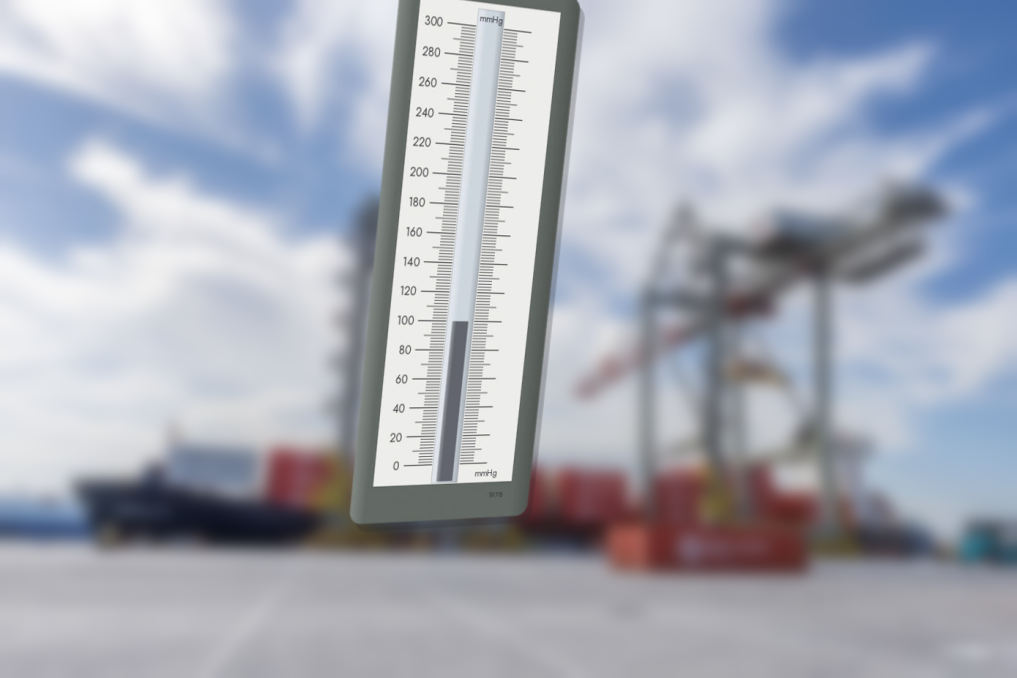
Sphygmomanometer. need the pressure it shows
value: 100 mmHg
